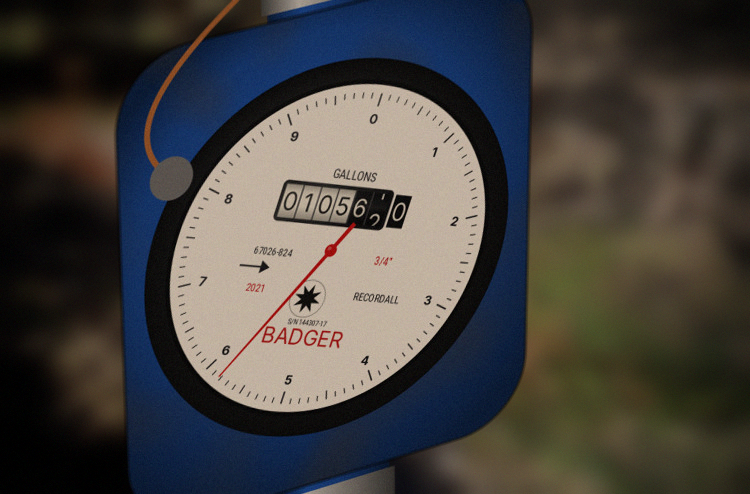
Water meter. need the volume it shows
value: 105615.8 gal
